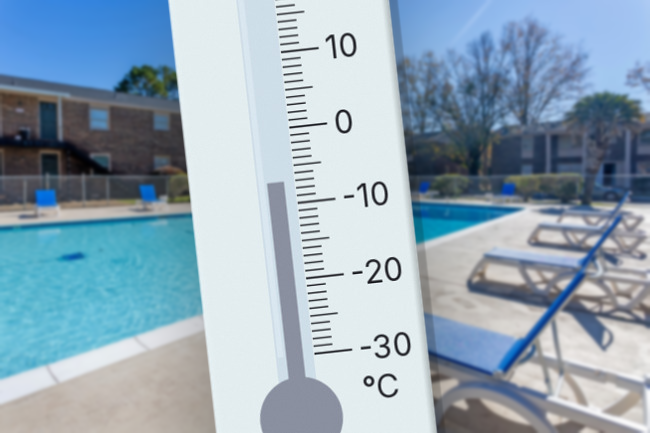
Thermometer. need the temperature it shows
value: -7 °C
